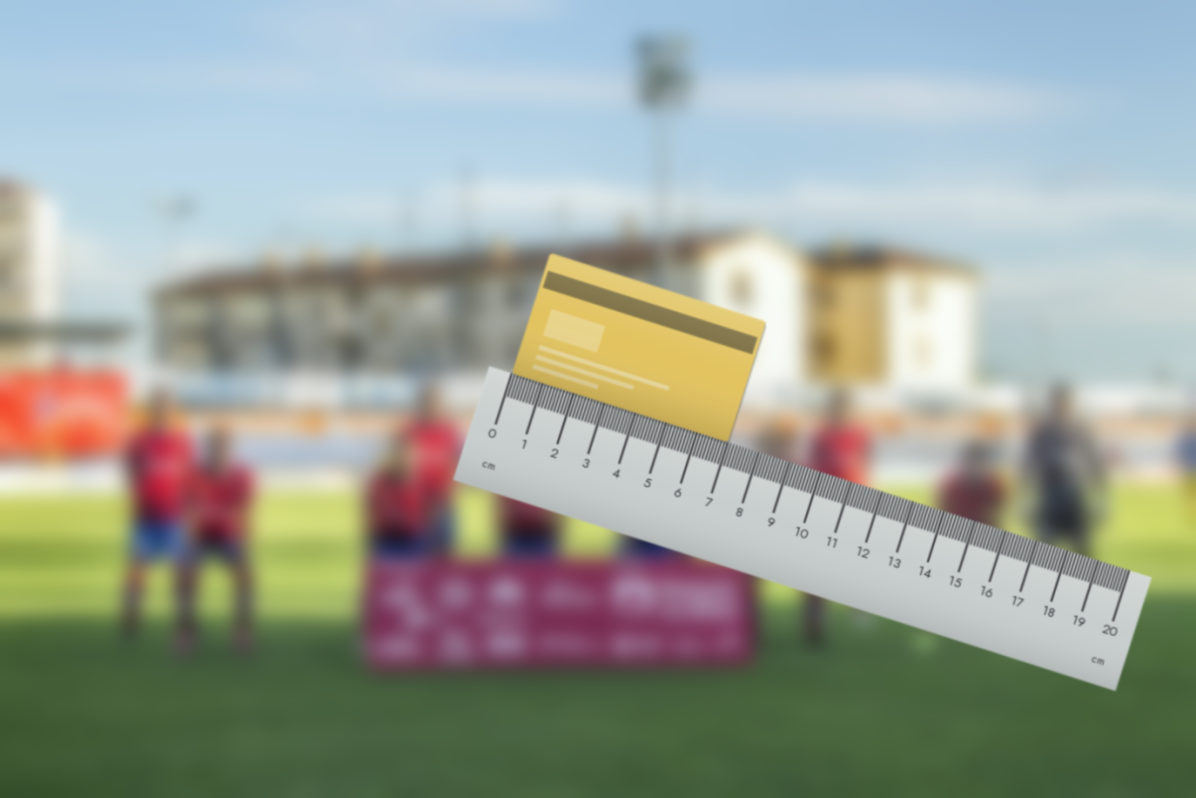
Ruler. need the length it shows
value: 7 cm
